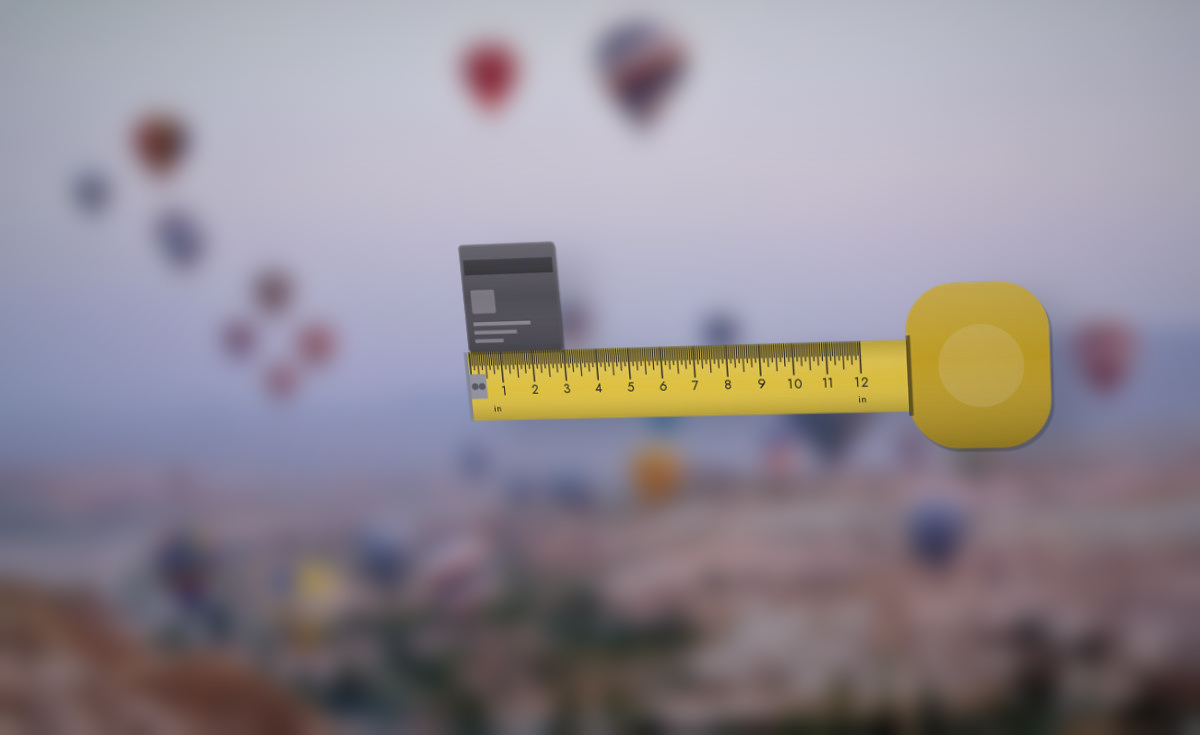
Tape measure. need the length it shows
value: 3 in
